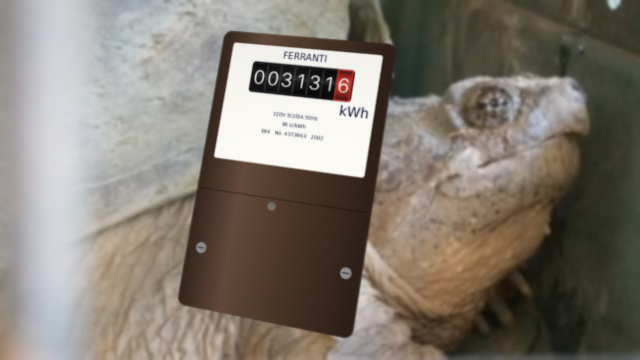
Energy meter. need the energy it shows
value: 3131.6 kWh
